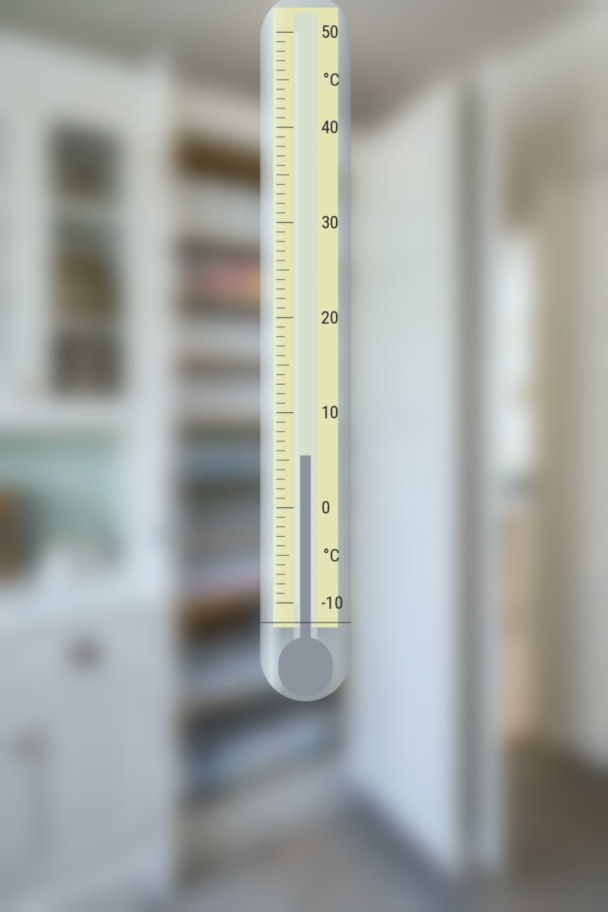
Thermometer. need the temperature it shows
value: 5.5 °C
